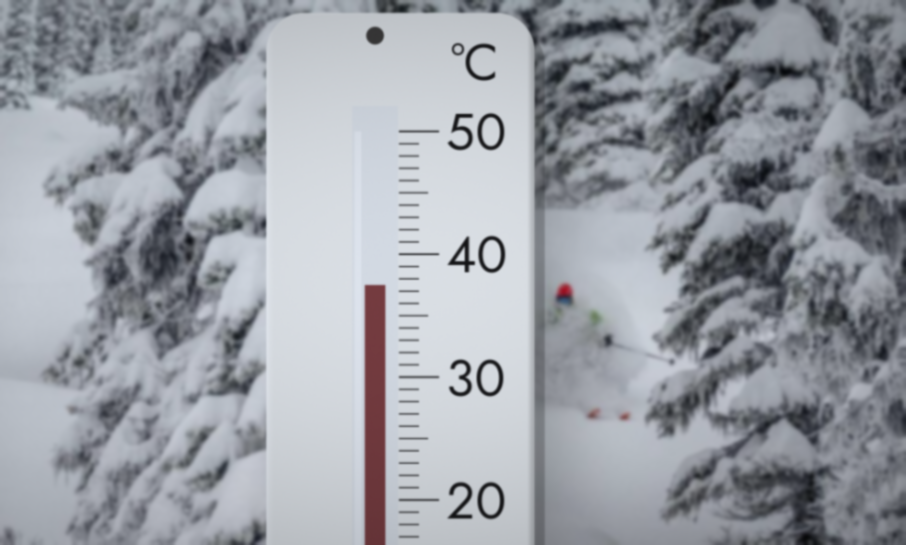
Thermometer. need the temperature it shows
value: 37.5 °C
